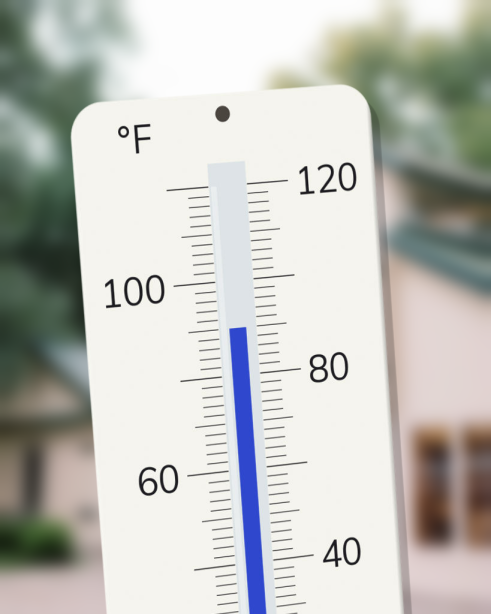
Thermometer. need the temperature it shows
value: 90 °F
